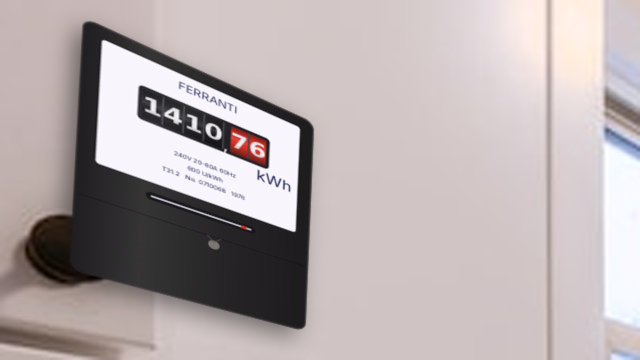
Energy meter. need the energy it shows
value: 1410.76 kWh
